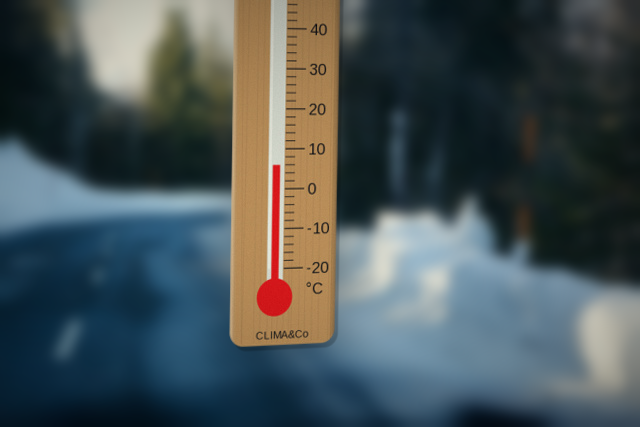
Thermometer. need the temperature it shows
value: 6 °C
